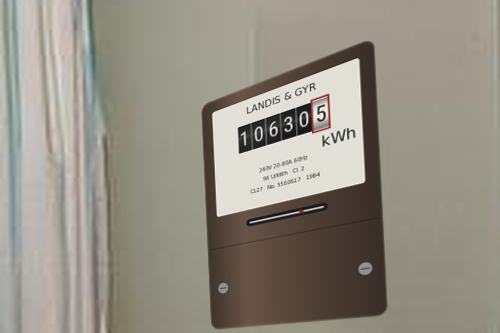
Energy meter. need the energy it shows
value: 10630.5 kWh
